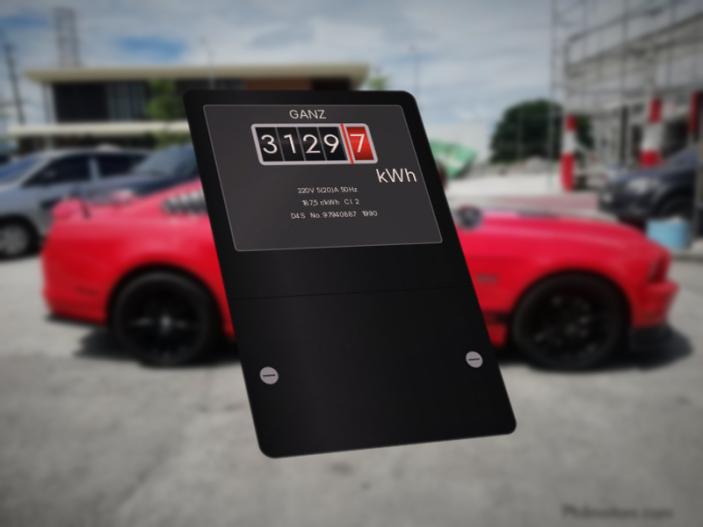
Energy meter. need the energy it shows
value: 3129.7 kWh
